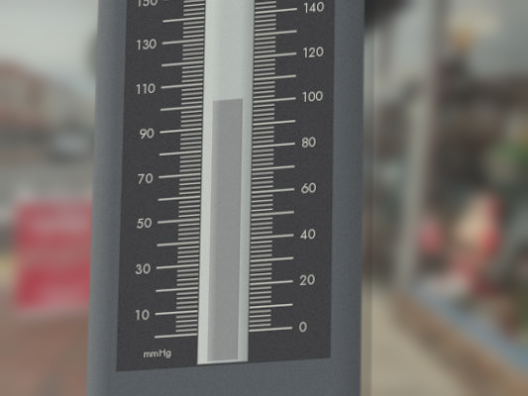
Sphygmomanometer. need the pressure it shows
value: 102 mmHg
